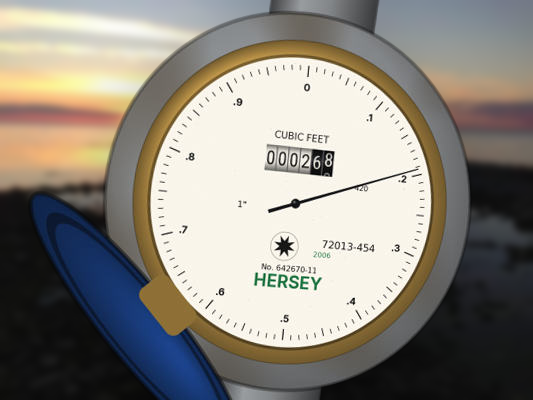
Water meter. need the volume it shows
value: 268.19 ft³
